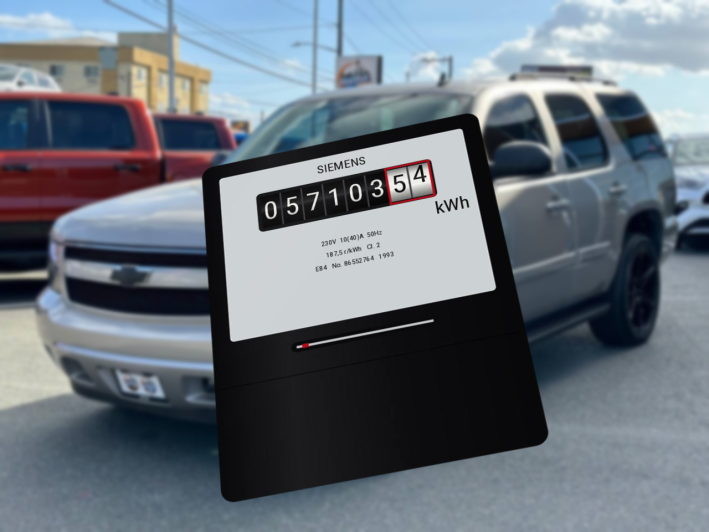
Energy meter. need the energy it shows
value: 57103.54 kWh
